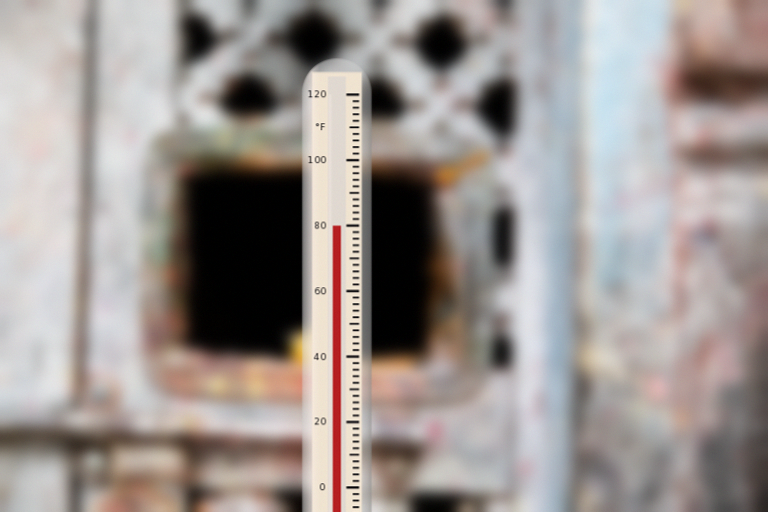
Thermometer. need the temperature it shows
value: 80 °F
